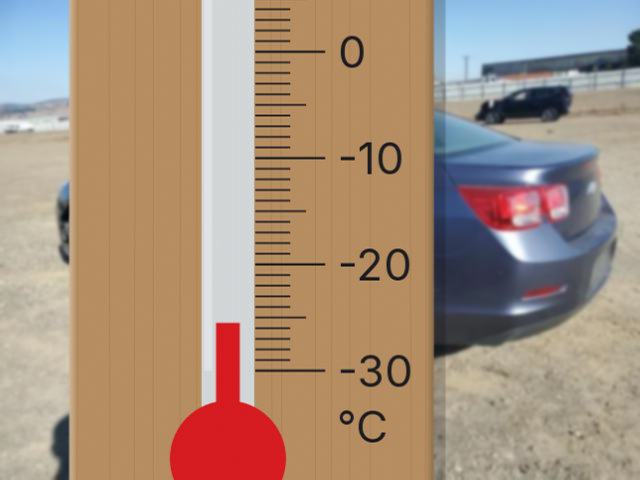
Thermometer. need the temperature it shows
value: -25.5 °C
